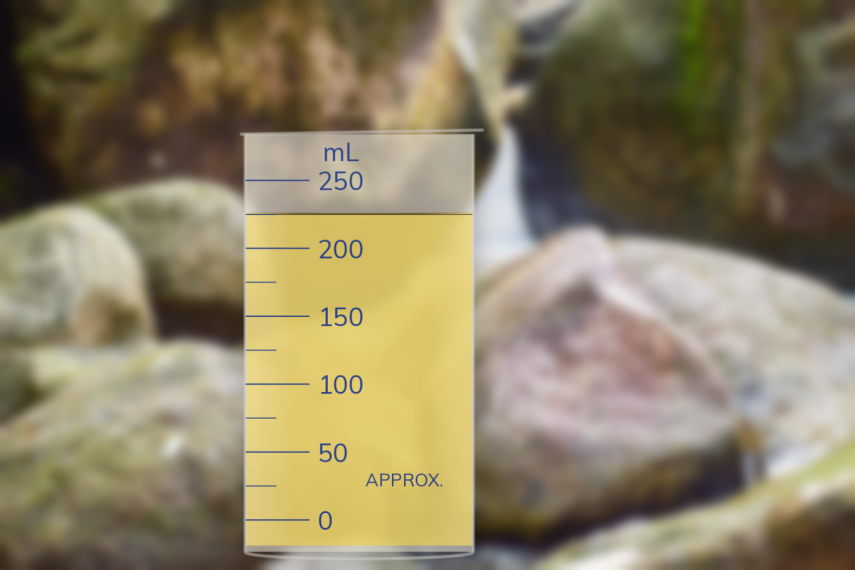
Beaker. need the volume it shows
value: 225 mL
